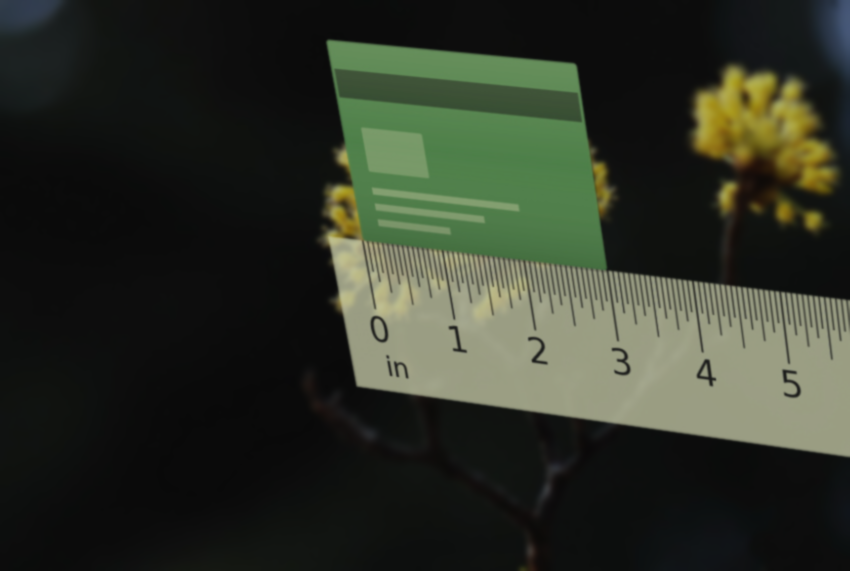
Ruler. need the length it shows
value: 3 in
